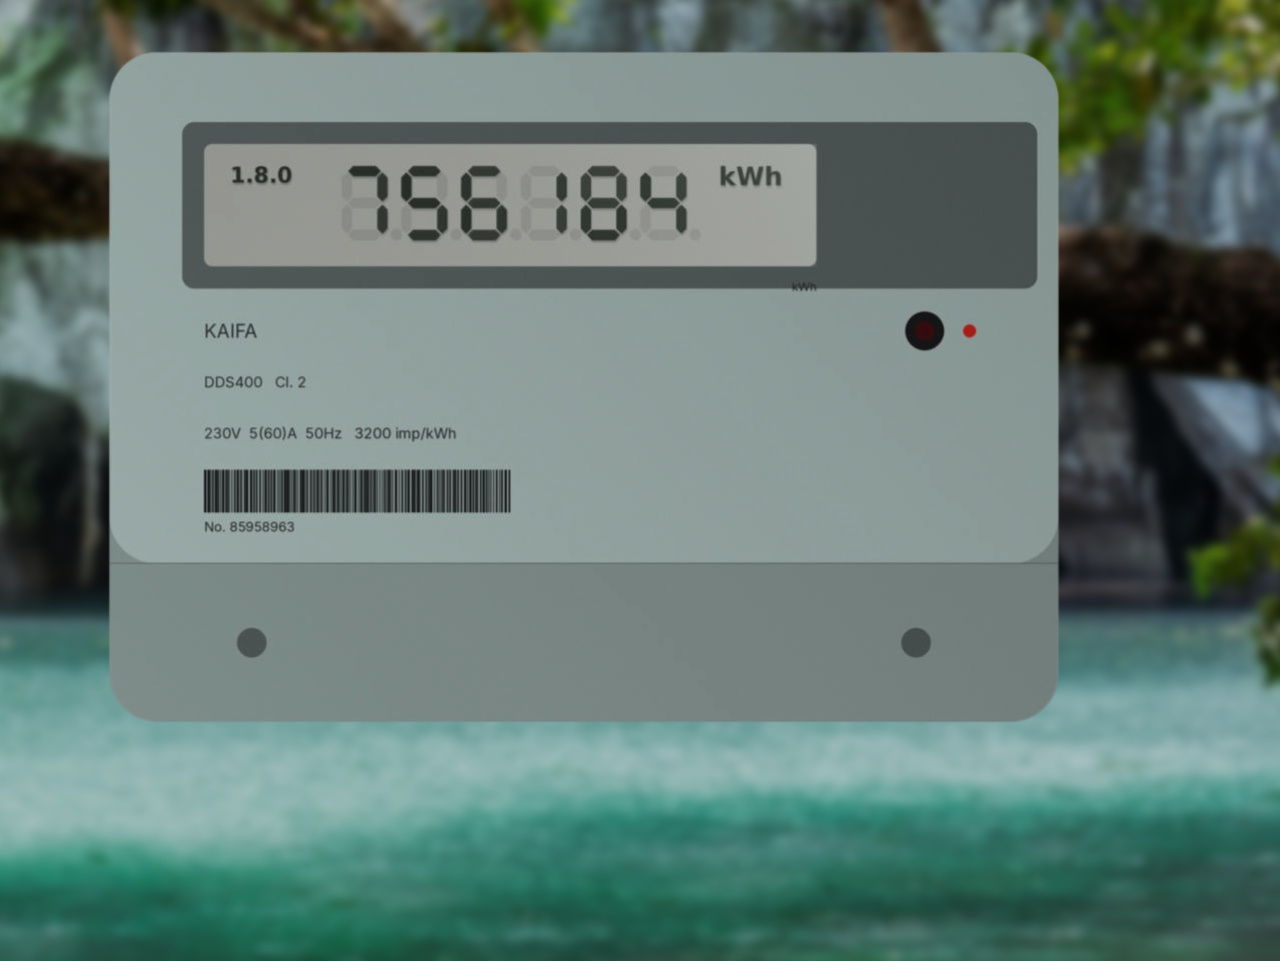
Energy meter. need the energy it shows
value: 756184 kWh
